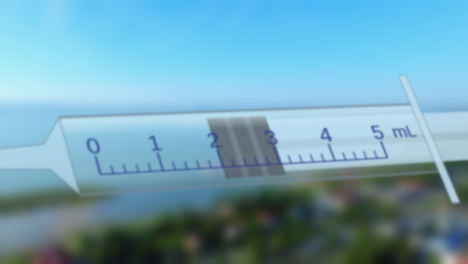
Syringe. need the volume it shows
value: 2 mL
